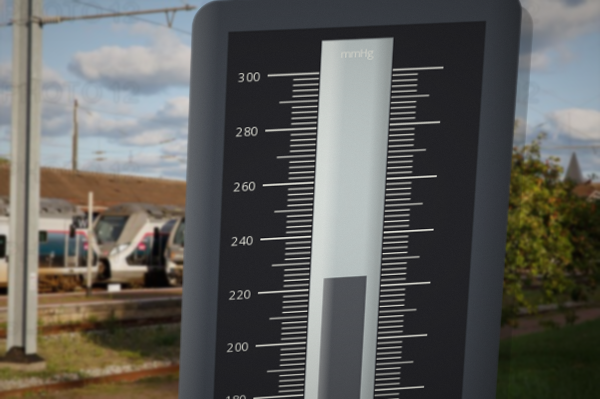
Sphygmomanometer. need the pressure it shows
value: 224 mmHg
